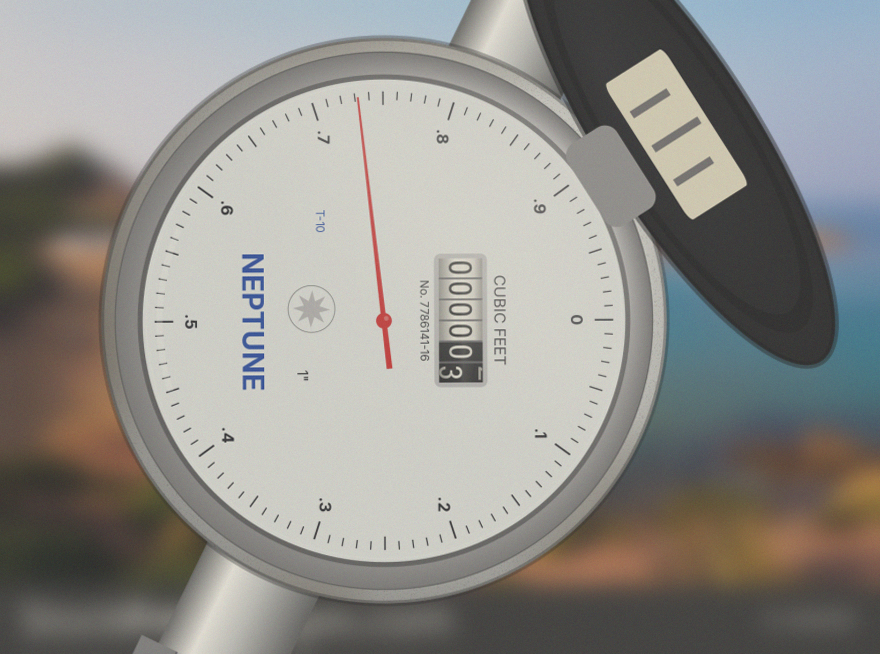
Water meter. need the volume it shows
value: 2.73 ft³
